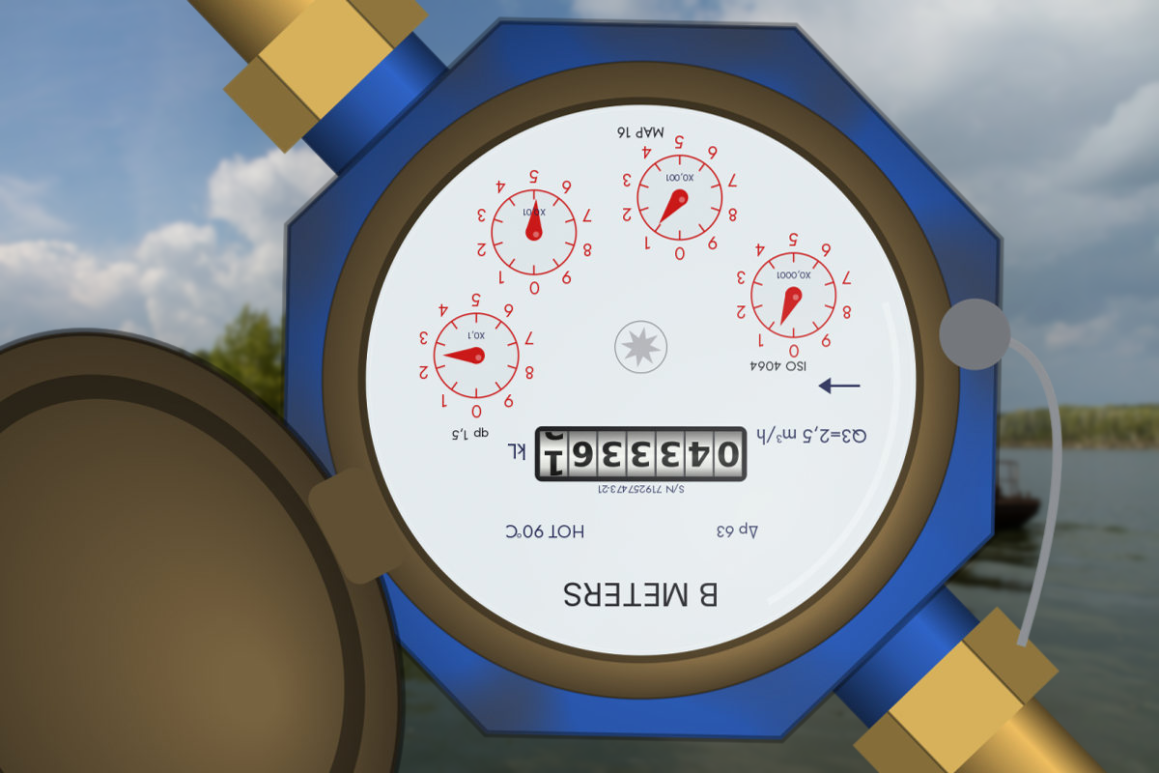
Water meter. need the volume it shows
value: 433361.2510 kL
